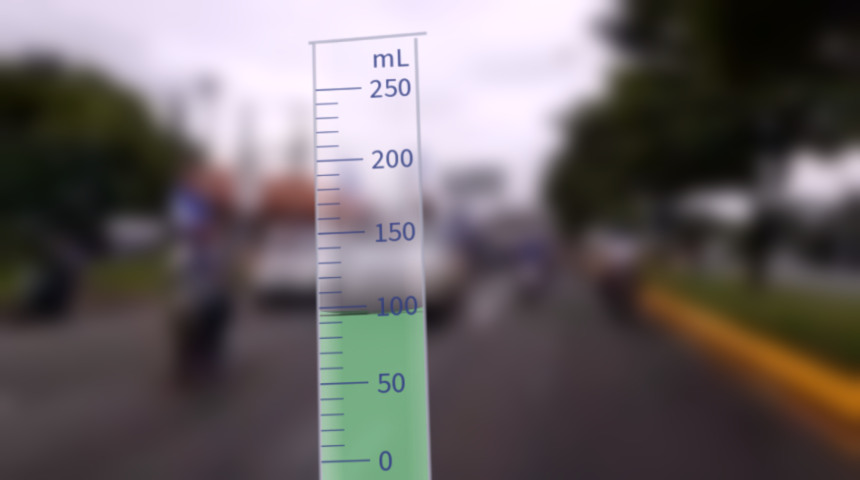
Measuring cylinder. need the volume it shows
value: 95 mL
